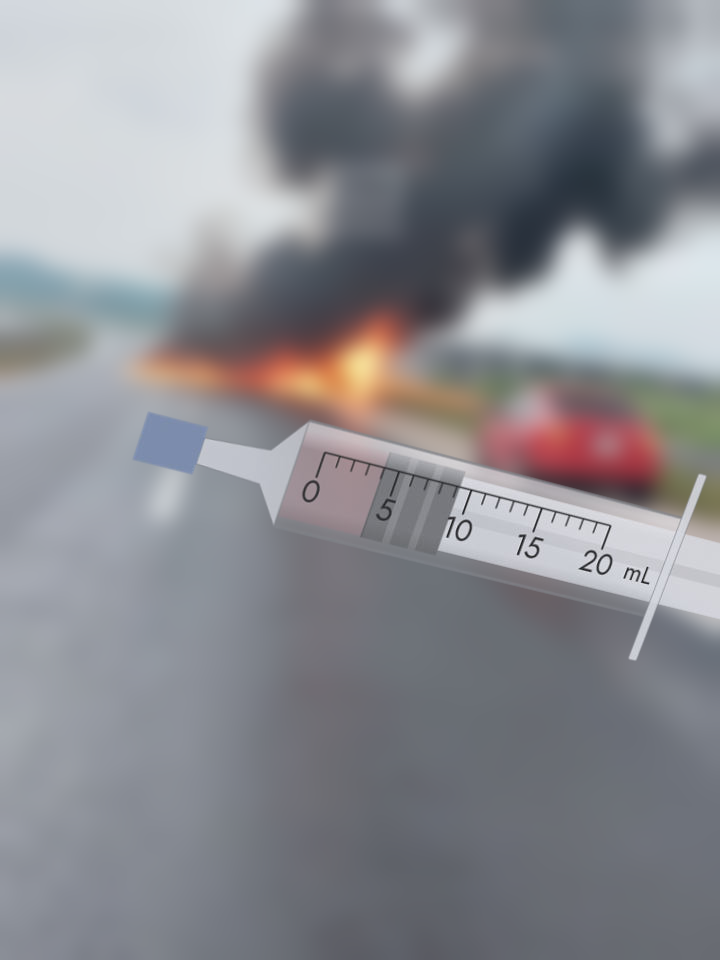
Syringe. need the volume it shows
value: 4 mL
